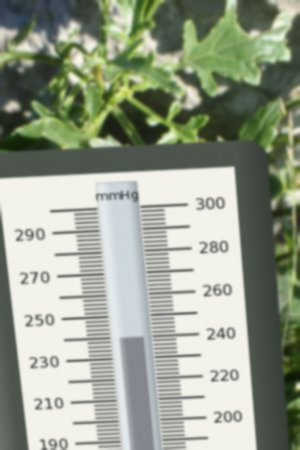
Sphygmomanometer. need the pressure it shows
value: 240 mmHg
